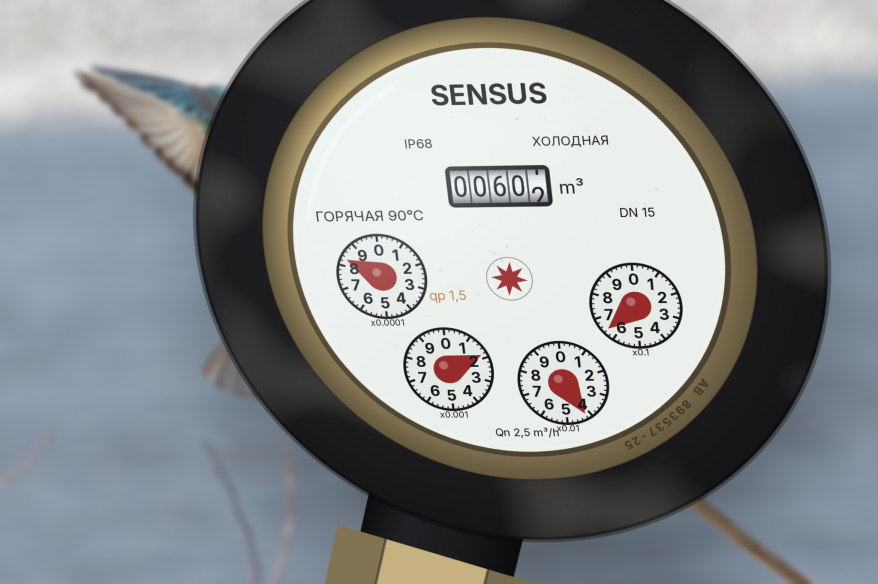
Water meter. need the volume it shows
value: 601.6418 m³
